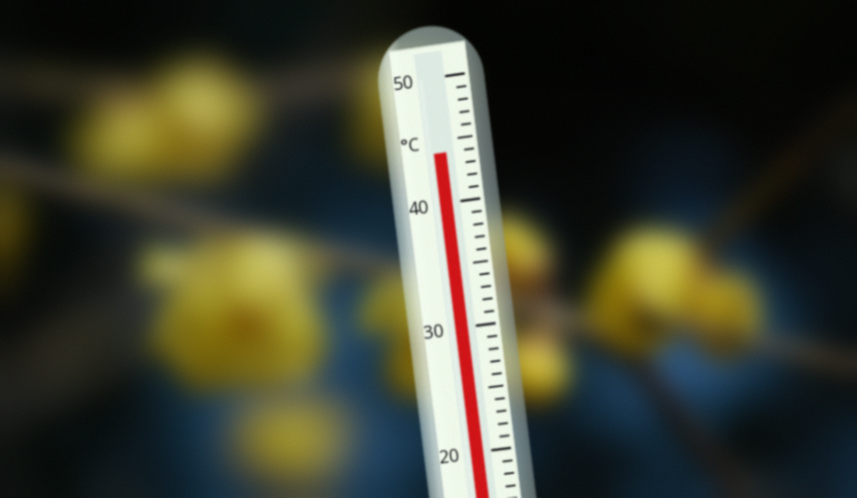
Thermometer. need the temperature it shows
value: 44 °C
